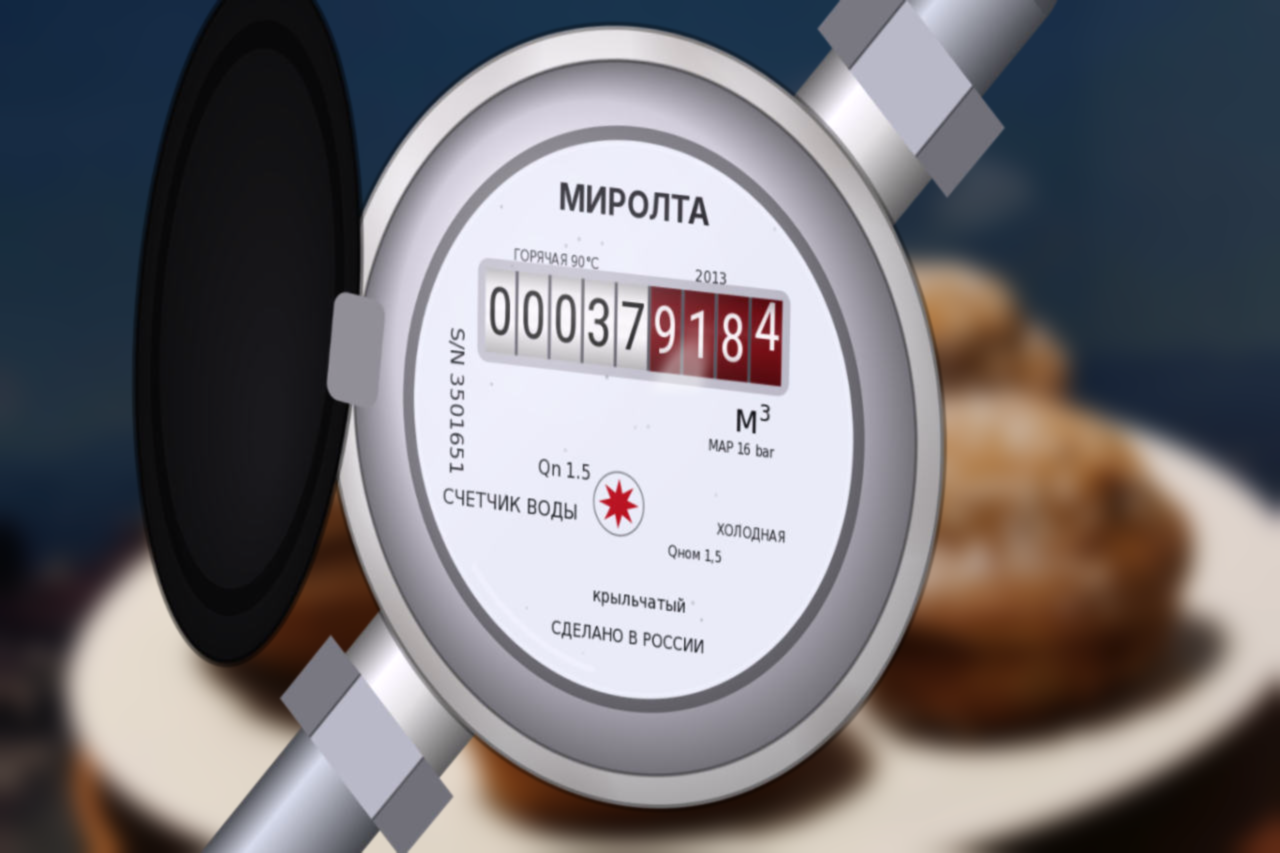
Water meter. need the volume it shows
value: 37.9184 m³
